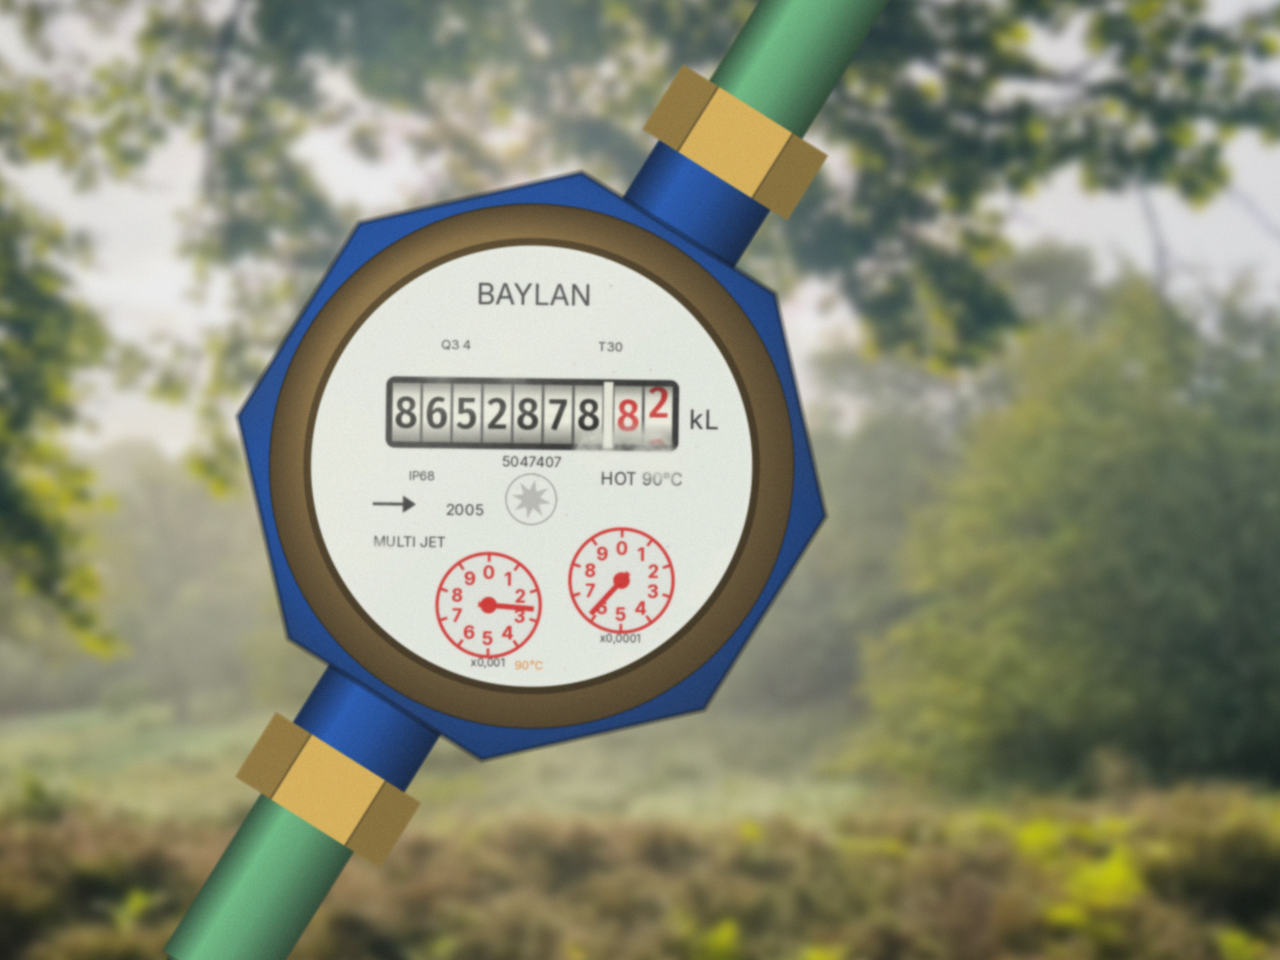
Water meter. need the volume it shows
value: 8652878.8226 kL
